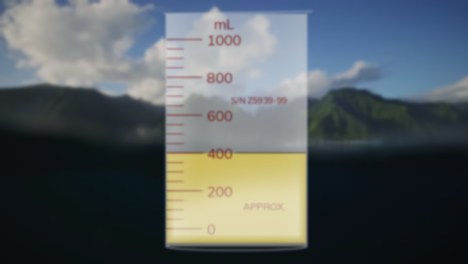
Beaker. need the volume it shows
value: 400 mL
